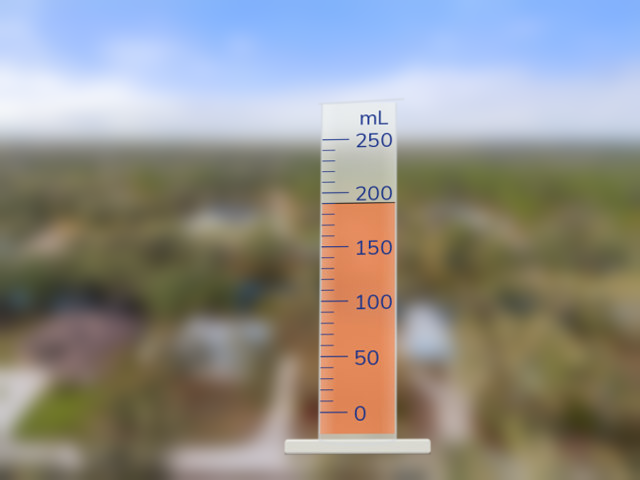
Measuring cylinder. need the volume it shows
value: 190 mL
